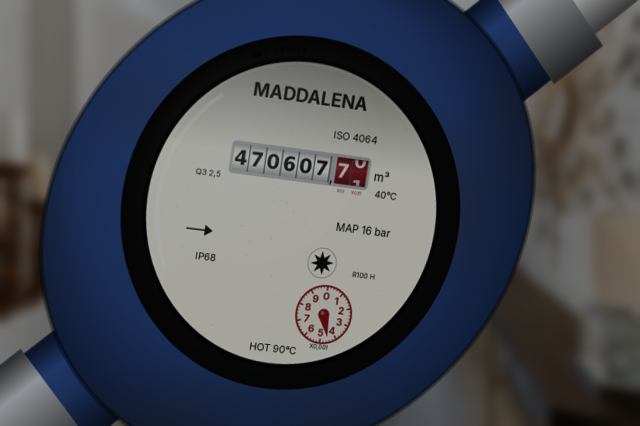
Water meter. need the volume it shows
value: 470607.704 m³
